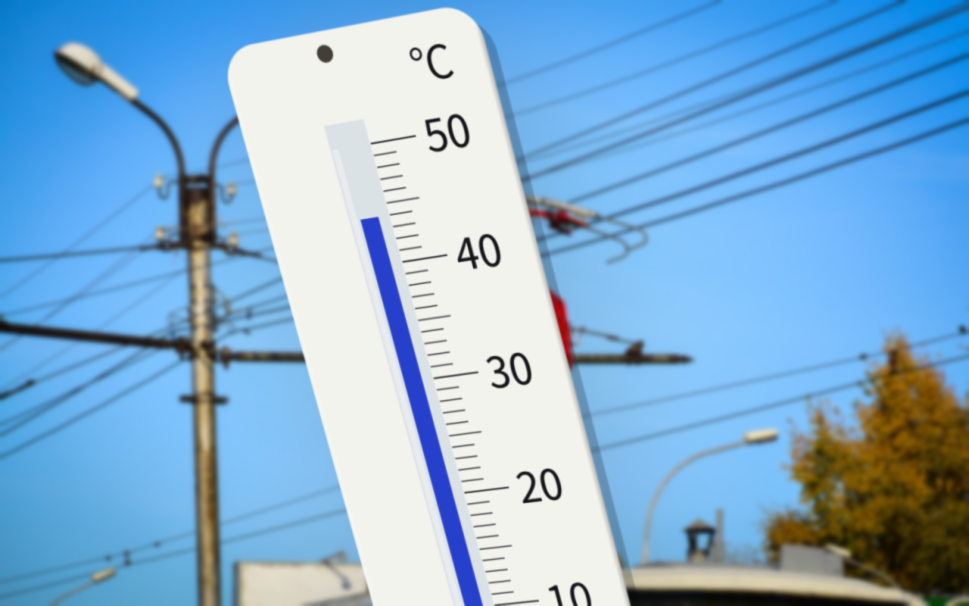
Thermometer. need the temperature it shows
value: 44 °C
